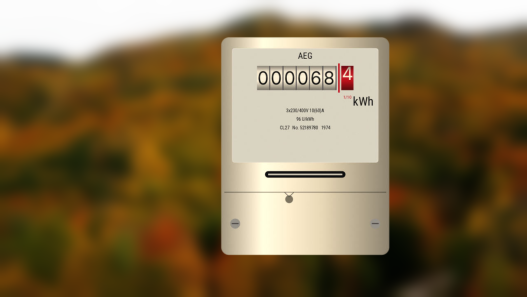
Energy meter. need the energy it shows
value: 68.4 kWh
